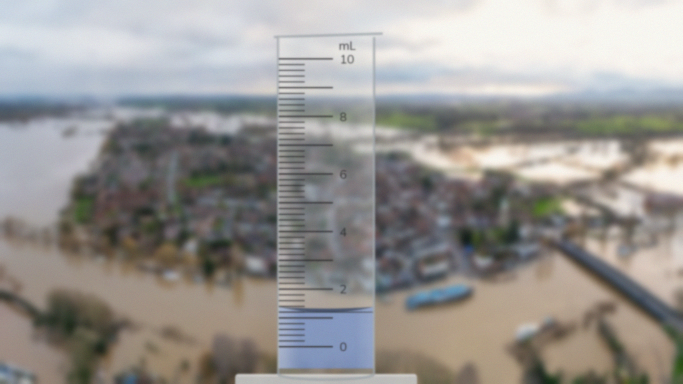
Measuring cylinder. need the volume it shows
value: 1.2 mL
